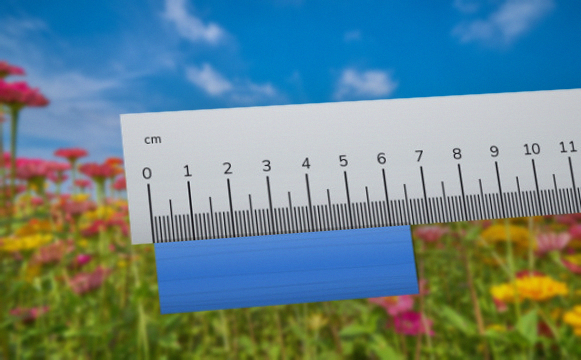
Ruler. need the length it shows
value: 6.5 cm
